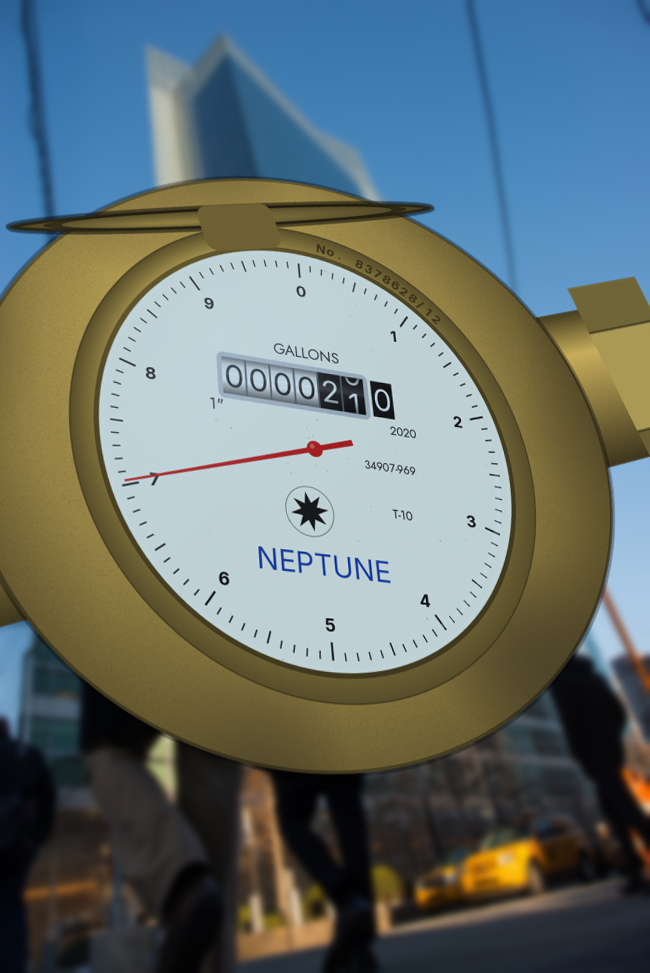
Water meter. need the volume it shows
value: 207.0 gal
